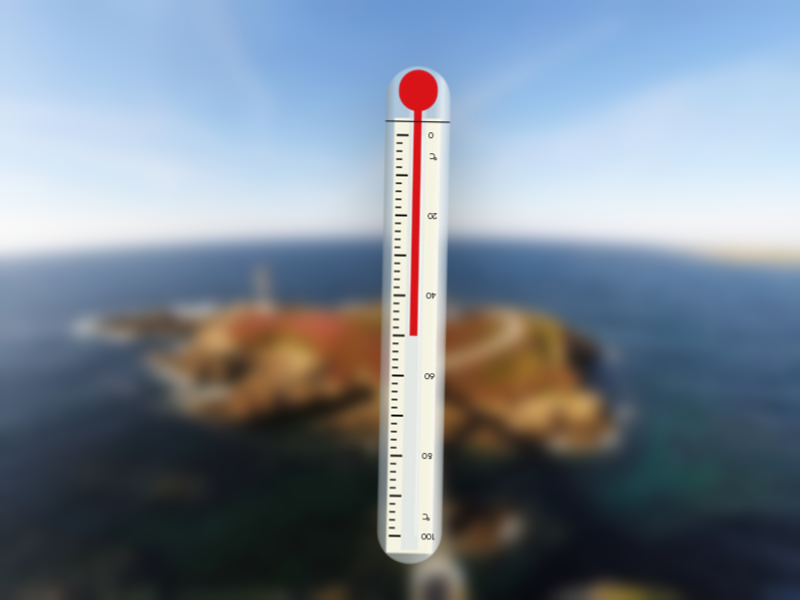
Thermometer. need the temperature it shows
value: 50 °C
